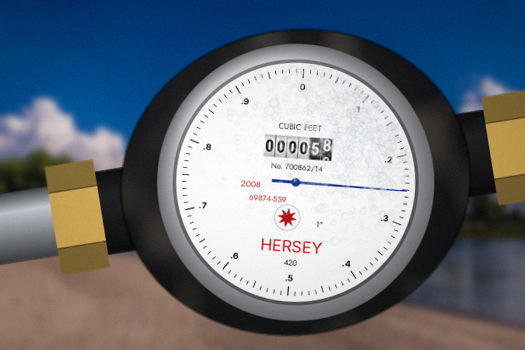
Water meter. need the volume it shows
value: 58.25 ft³
